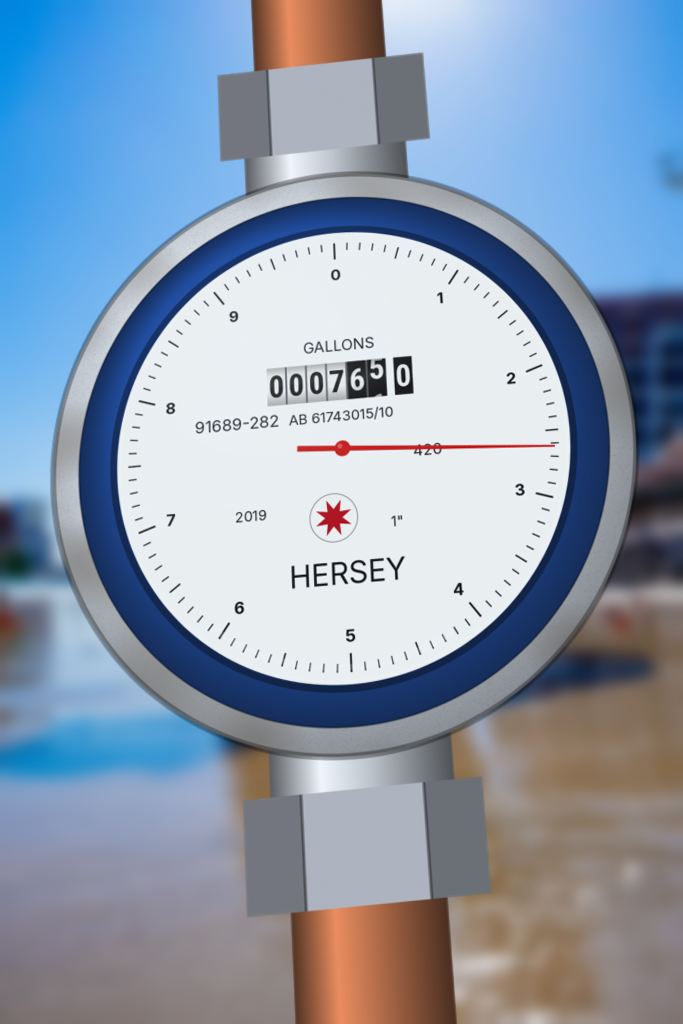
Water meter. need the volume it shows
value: 7652.6 gal
